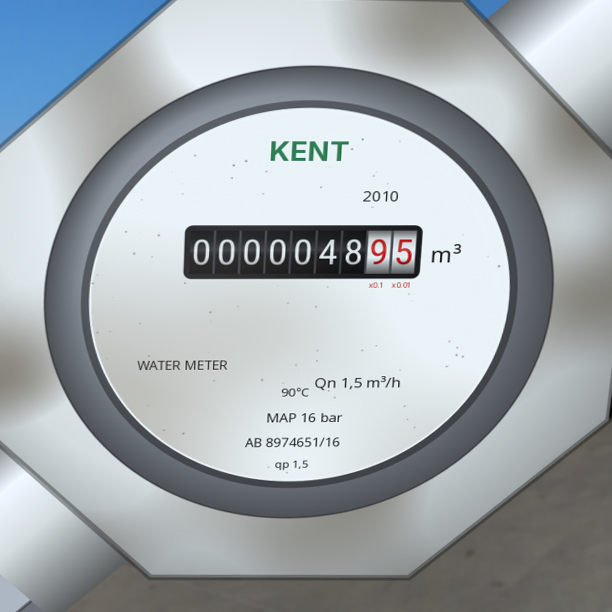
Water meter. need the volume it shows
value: 48.95 m³
